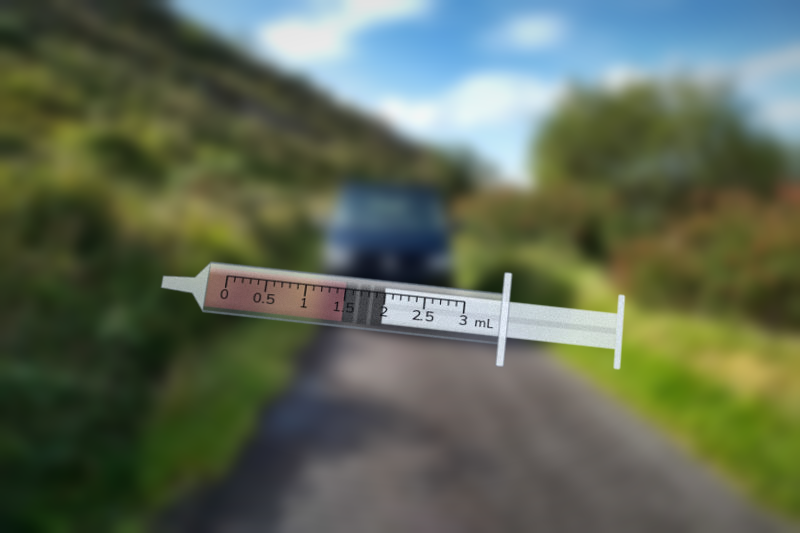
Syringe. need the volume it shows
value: 1.5 mL
